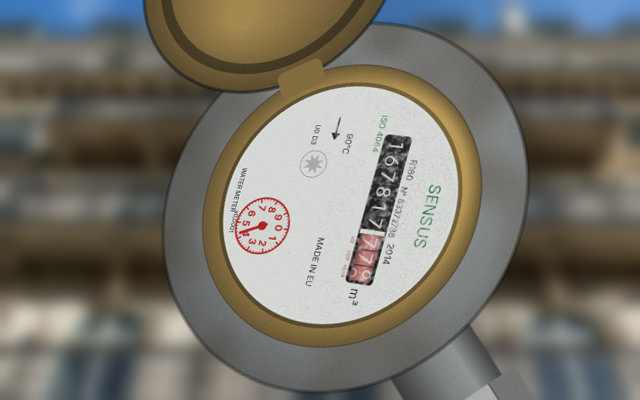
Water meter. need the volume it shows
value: 167817.7784 m³
